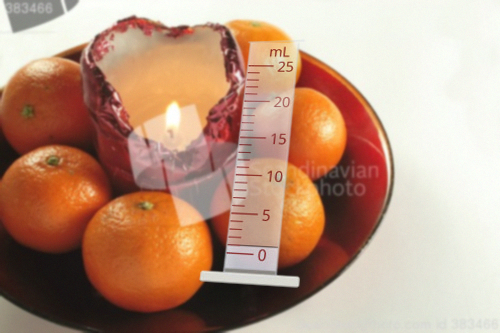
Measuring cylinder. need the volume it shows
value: 1 mL
